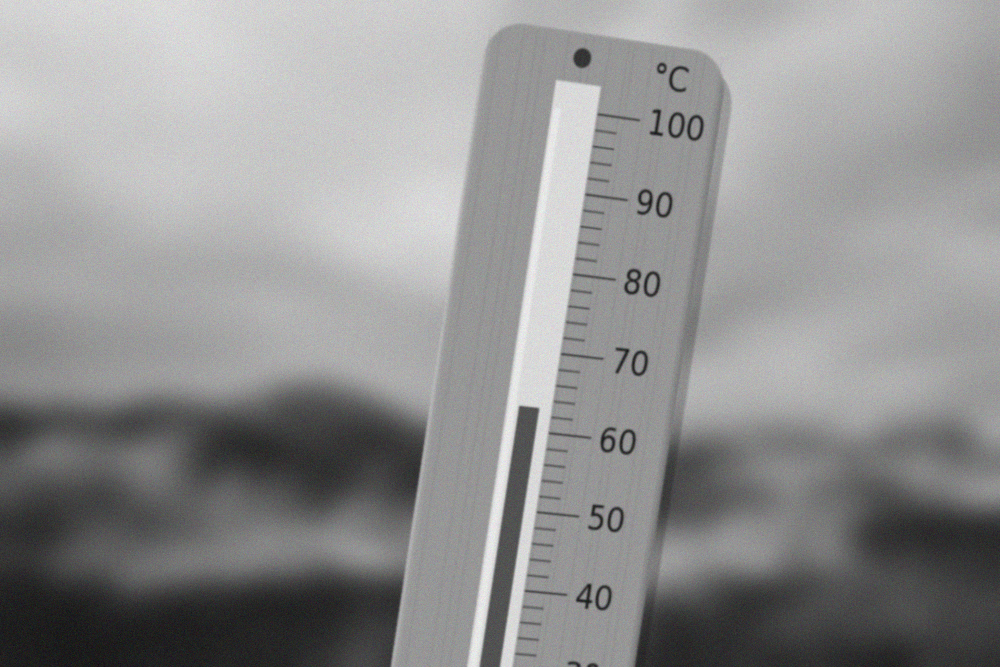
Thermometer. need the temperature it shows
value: 63 °C
